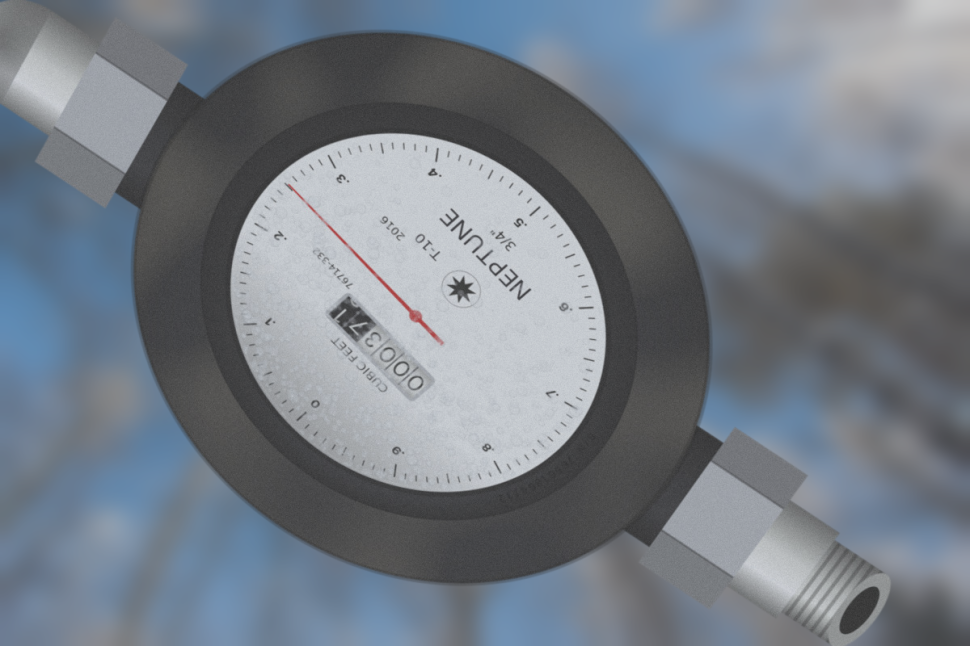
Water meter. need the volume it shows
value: 371.25 ft³
